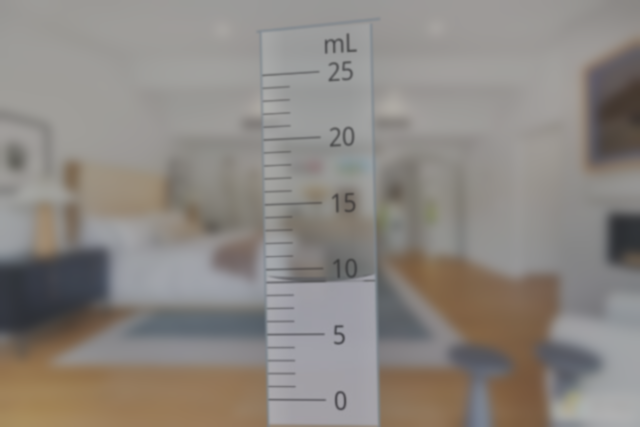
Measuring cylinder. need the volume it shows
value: 9 mL
